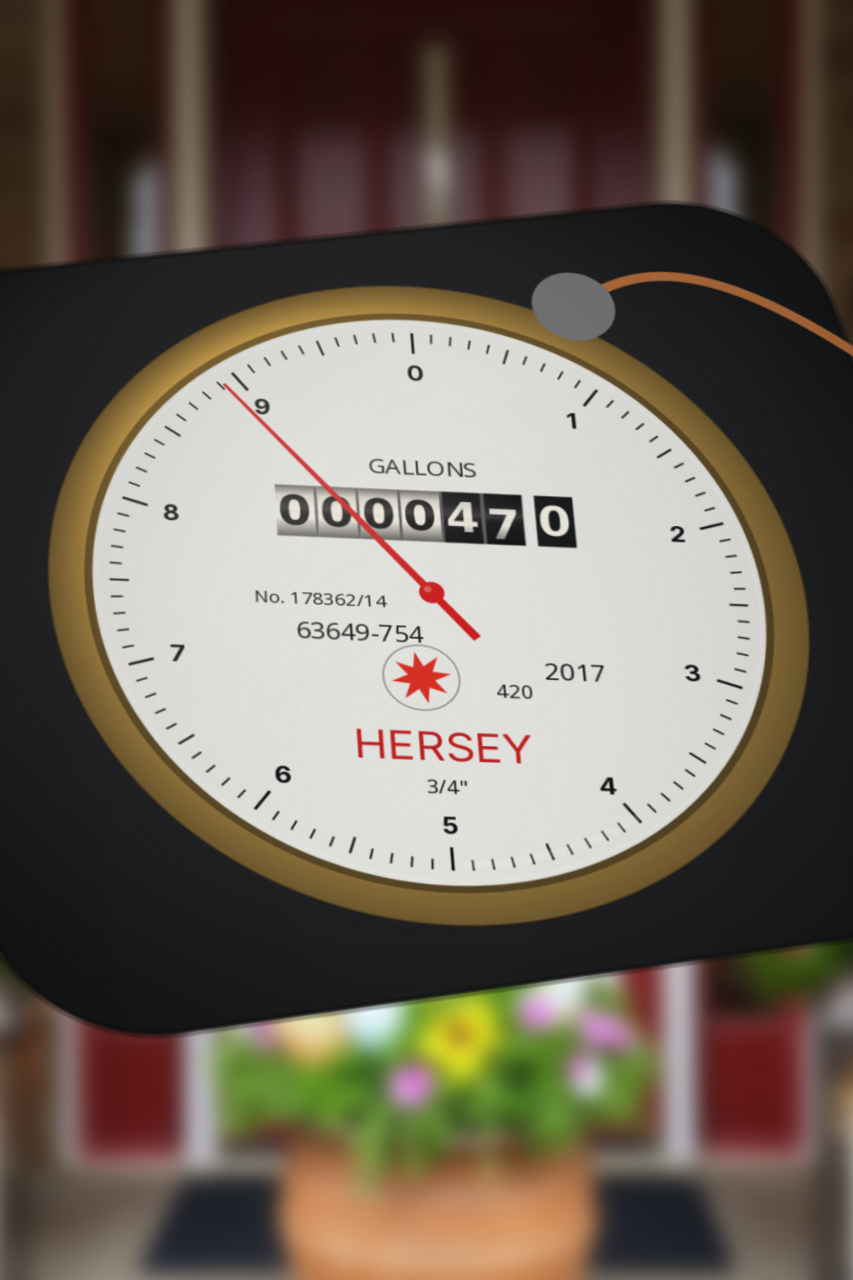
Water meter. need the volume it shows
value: 468.9 gal
